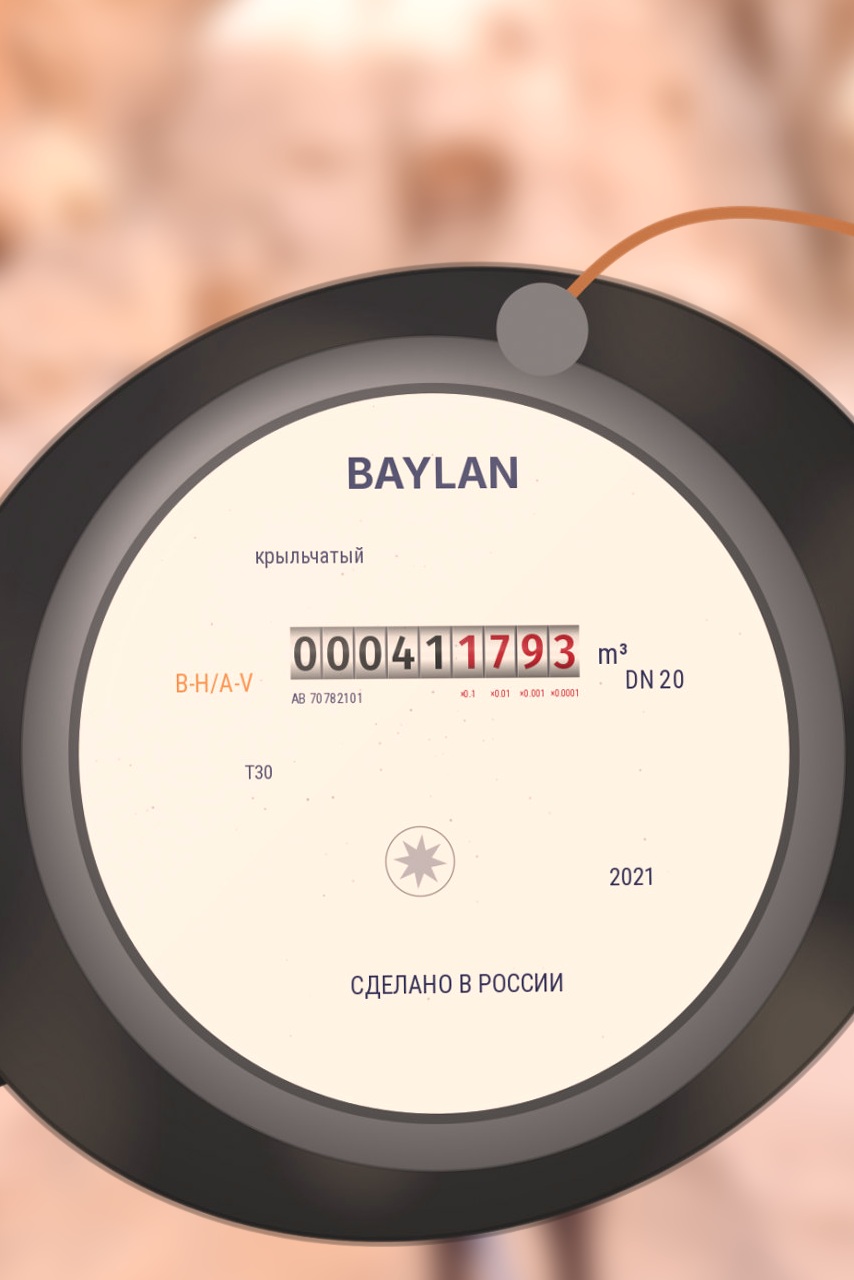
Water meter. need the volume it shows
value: 41.1793 m³
